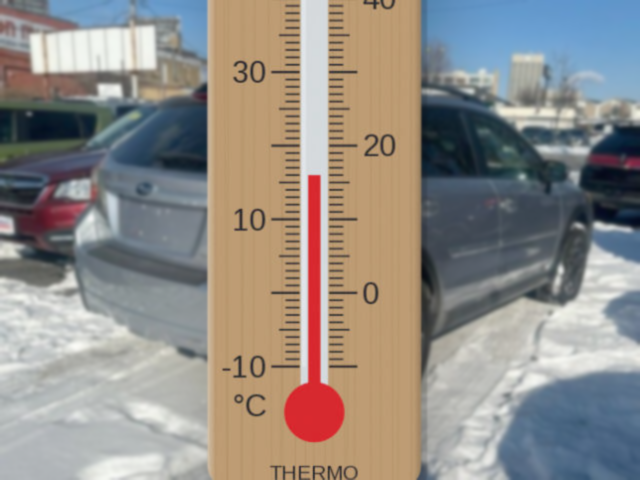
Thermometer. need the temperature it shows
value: 16 °C
